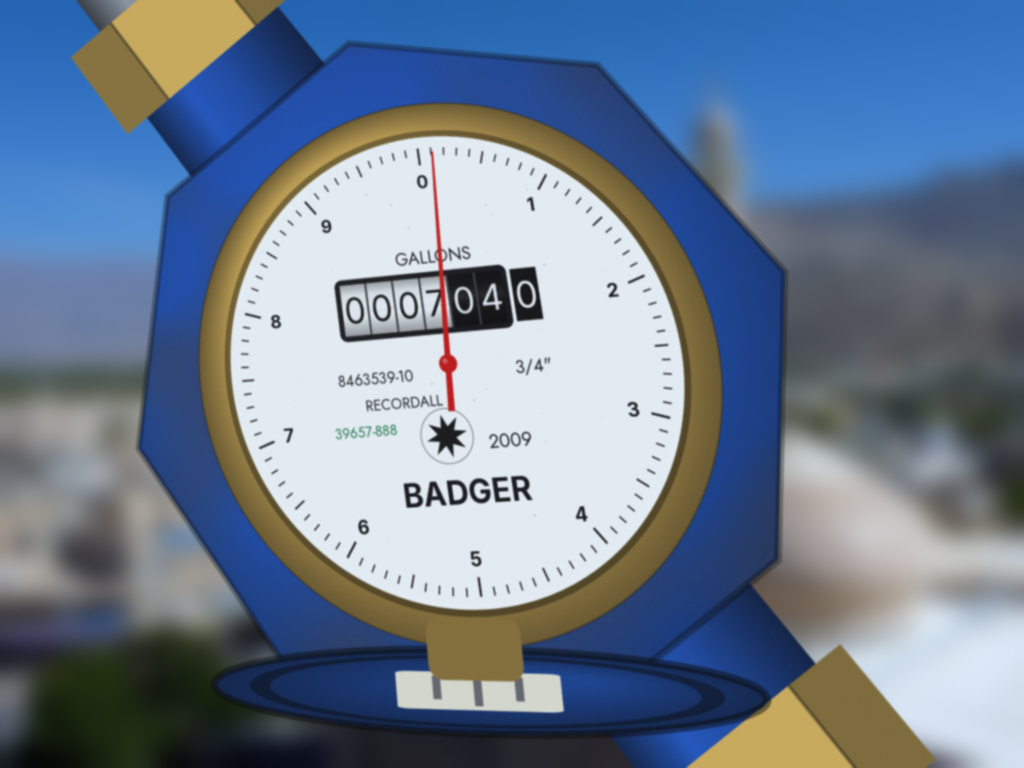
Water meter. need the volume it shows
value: 7040.1 gal
